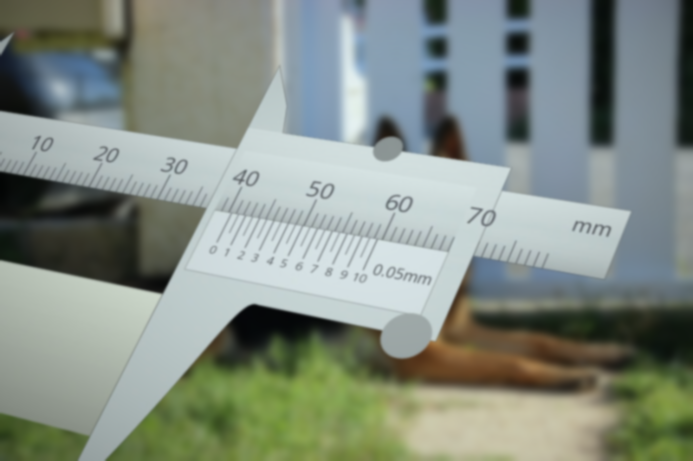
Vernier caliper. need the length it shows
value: 40.4 mm
